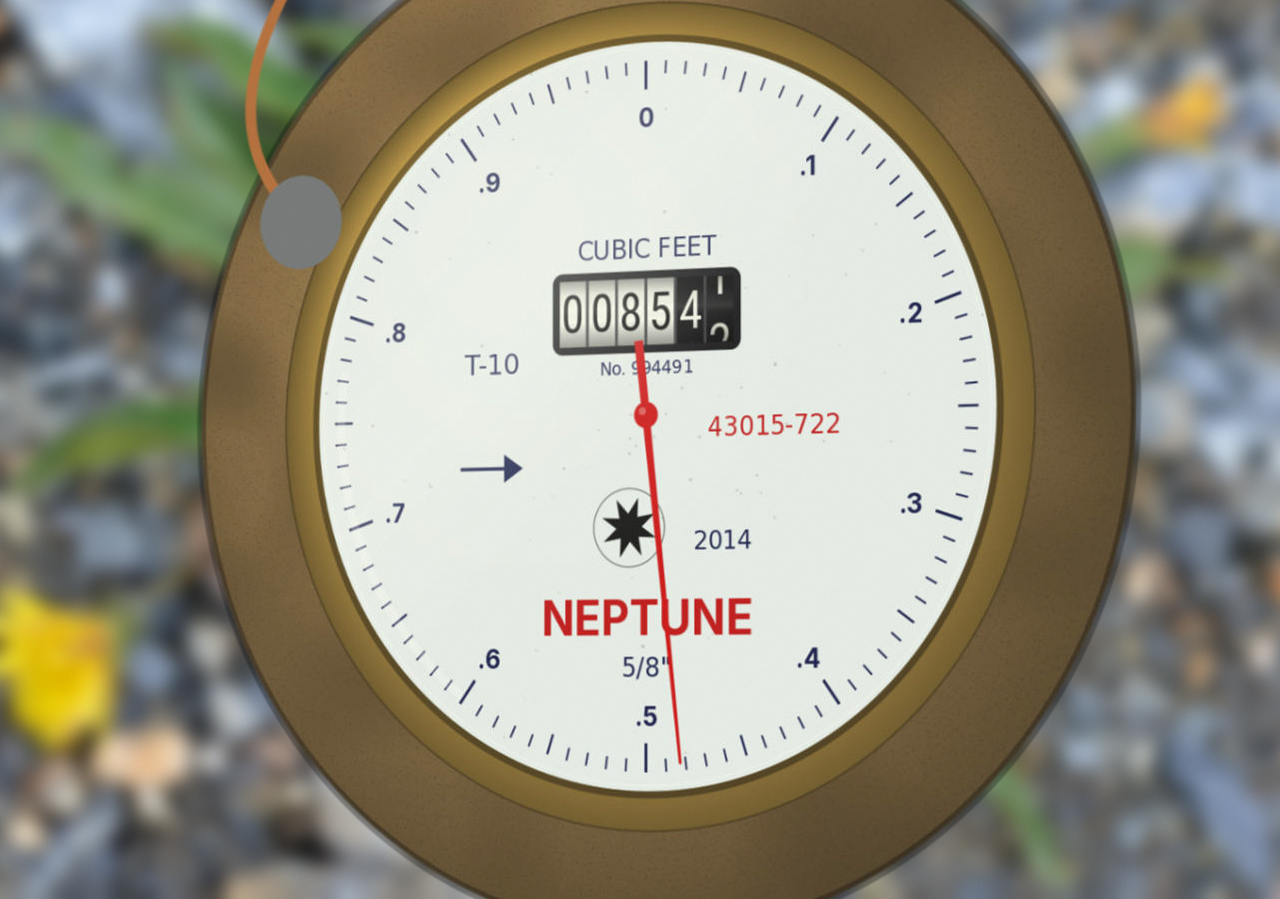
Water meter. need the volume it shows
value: 8541.48 ft³
